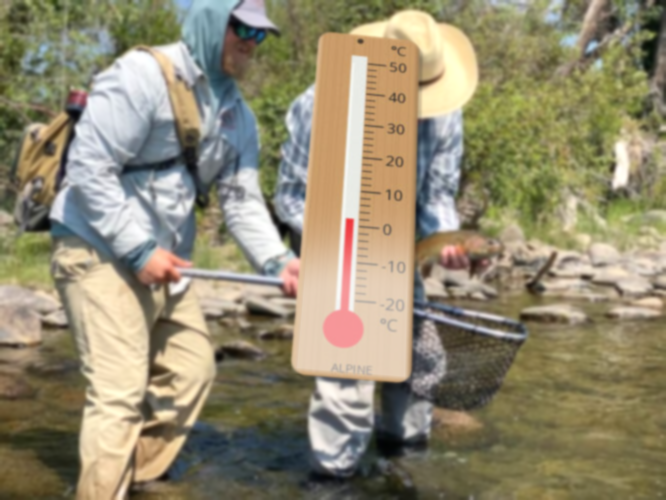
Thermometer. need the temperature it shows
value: 2 °C
